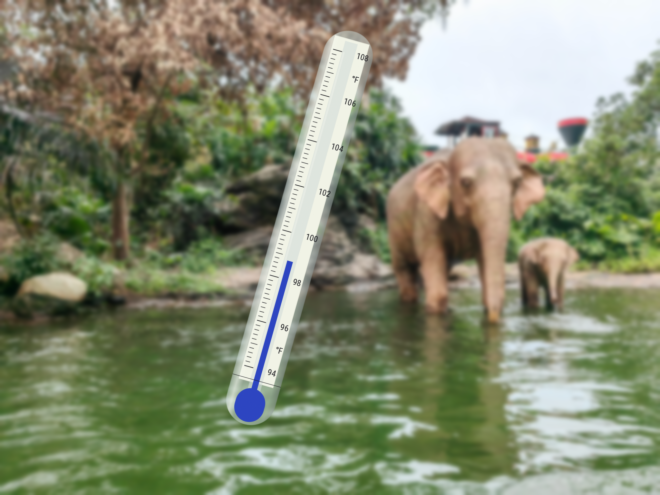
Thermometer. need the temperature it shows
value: 98.8 °F
